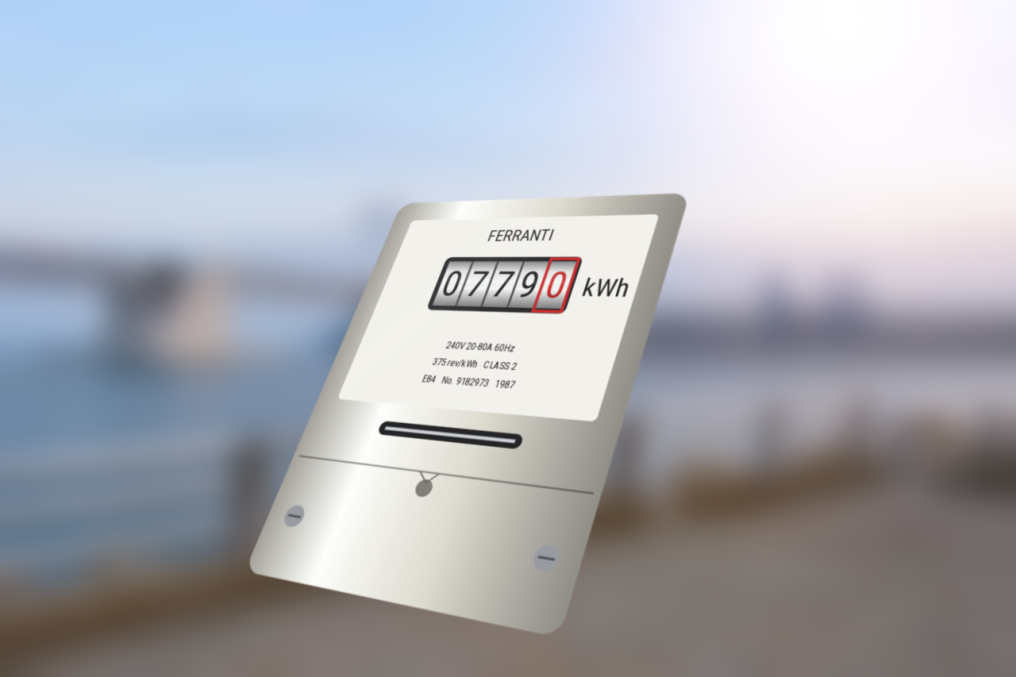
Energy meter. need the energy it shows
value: 779.0 kWh
